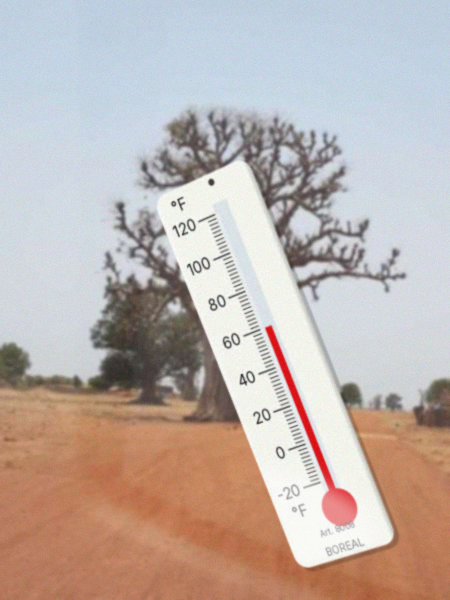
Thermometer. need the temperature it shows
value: 60 °F
